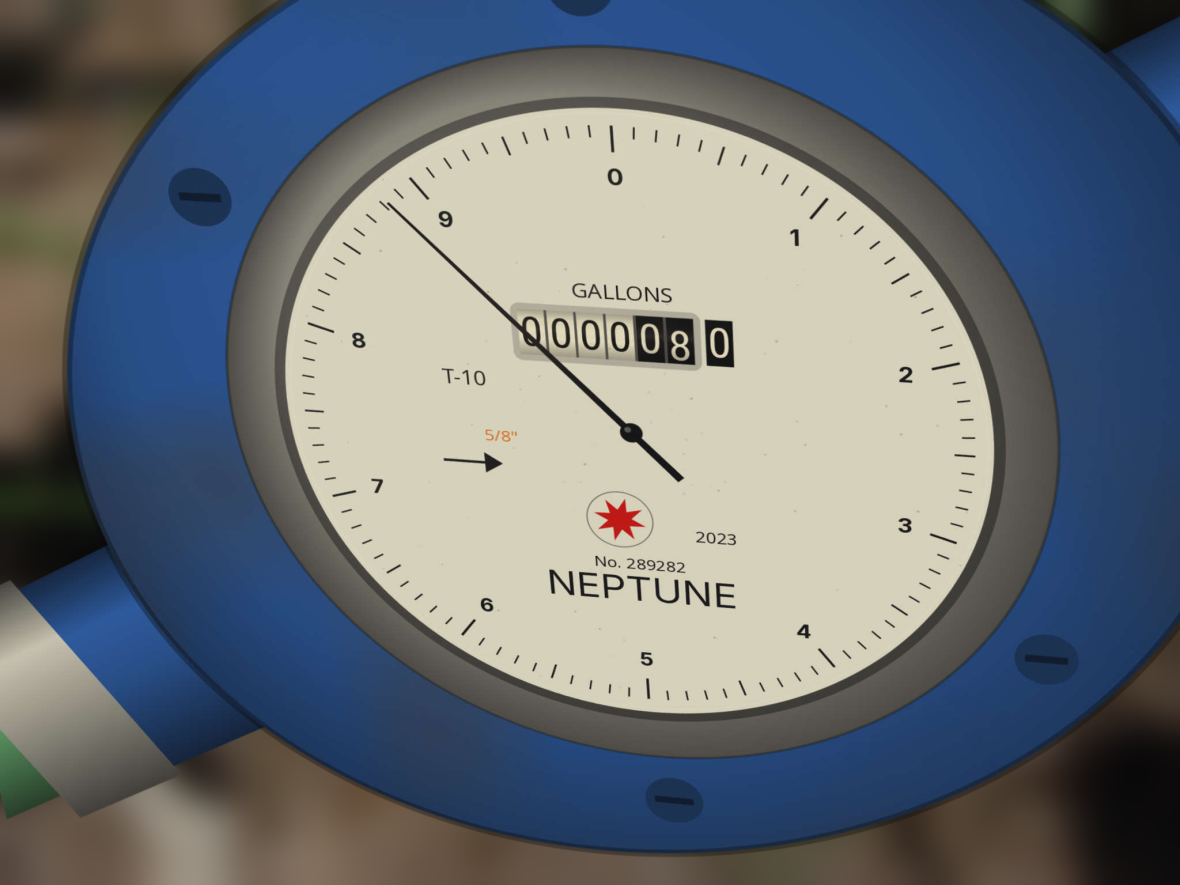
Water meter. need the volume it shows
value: 78.8 gal
